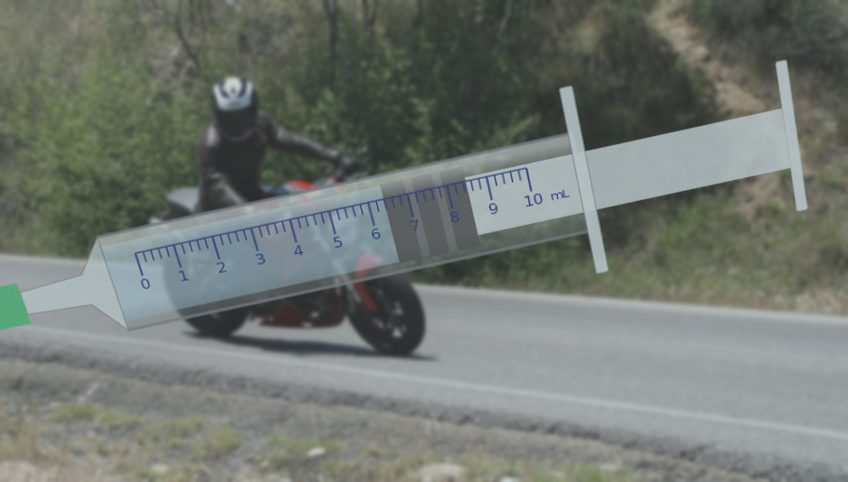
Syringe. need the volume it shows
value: 6.4 mL
